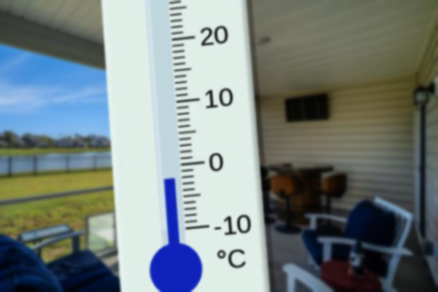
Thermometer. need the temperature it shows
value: -2 °C
